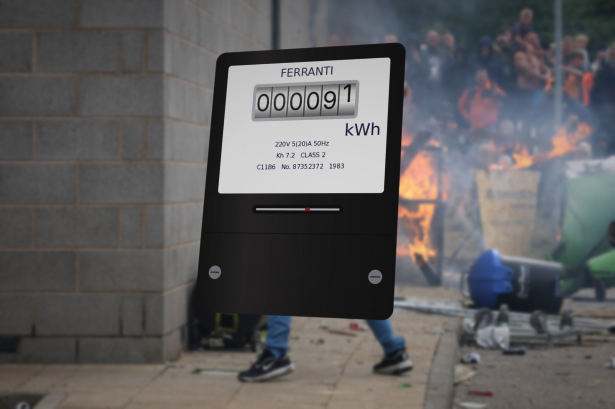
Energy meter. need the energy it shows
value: 91 kWh
